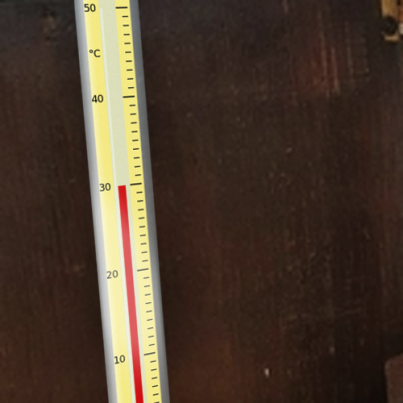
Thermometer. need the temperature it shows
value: 30 °C
